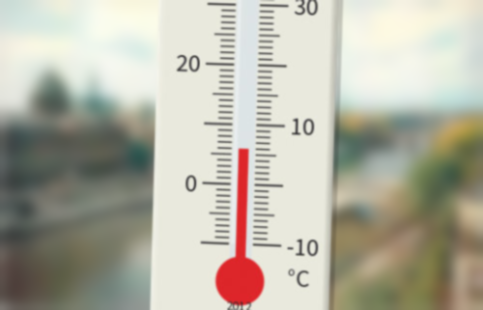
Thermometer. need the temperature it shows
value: 6 °C
